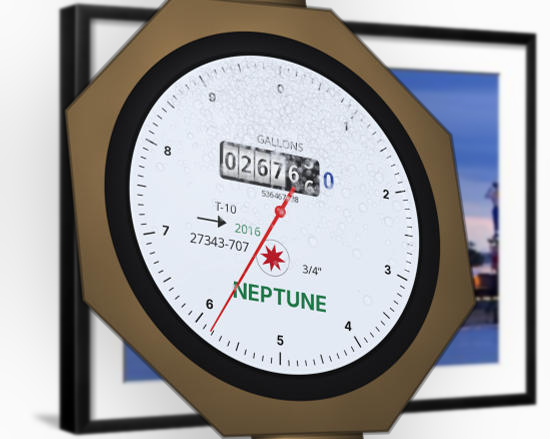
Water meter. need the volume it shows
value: 267655.8 gal
